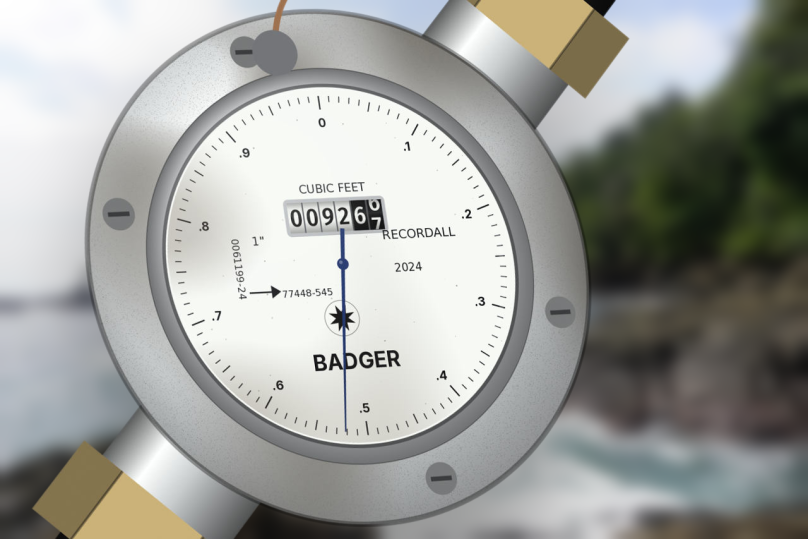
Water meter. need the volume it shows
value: 9266.52 ft³
